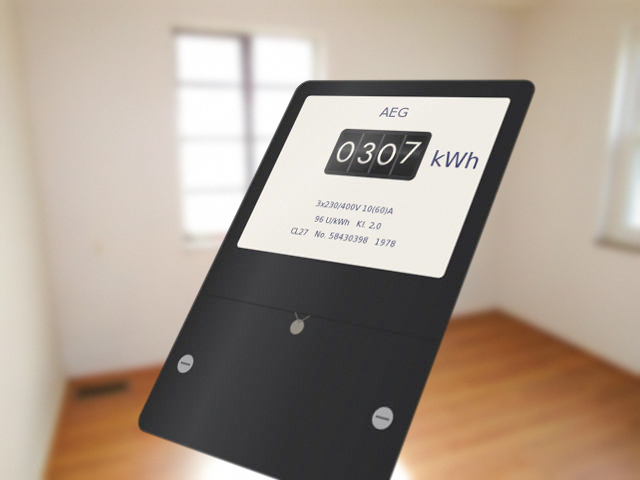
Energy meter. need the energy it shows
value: 307 kWh
